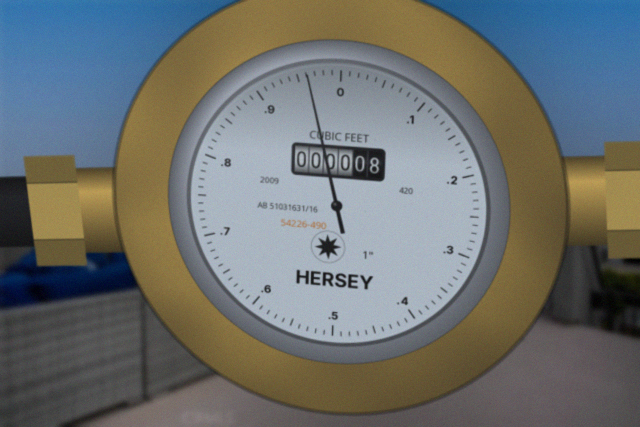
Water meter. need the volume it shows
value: 7.96 ft³
